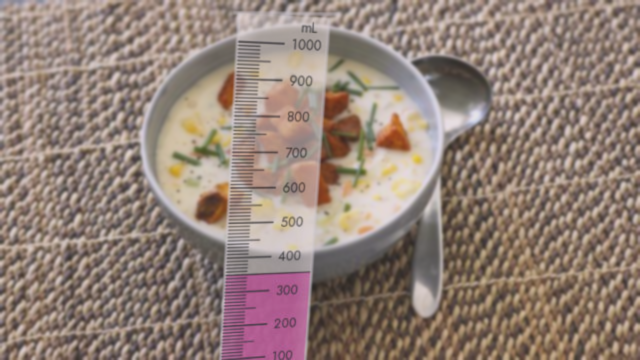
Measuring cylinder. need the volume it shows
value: 350 mL
